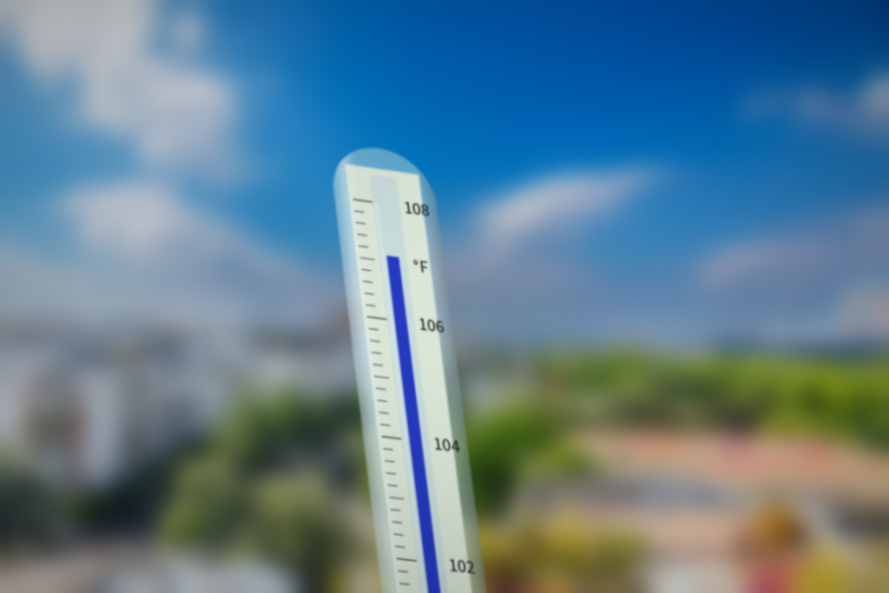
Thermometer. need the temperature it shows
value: 107.1 °F
